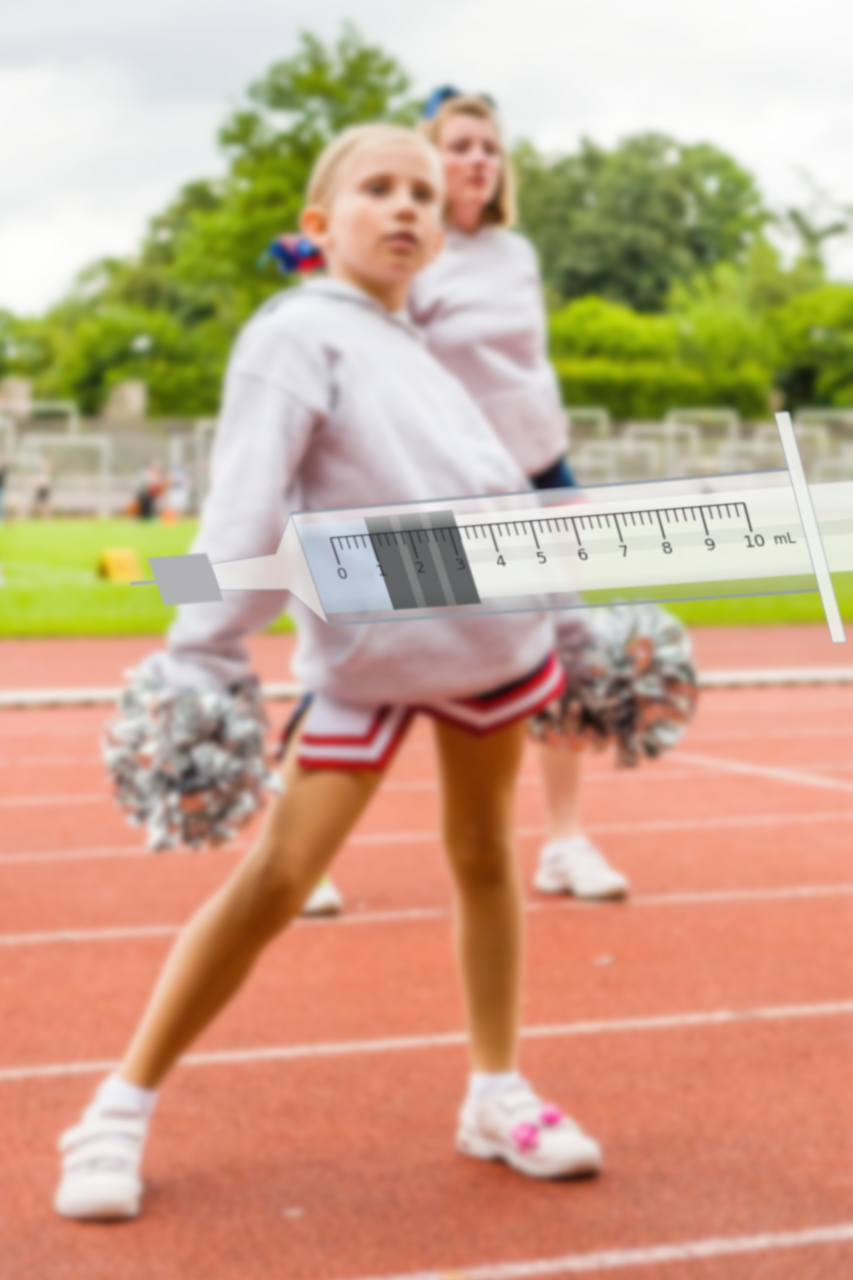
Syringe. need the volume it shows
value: 1 mL
